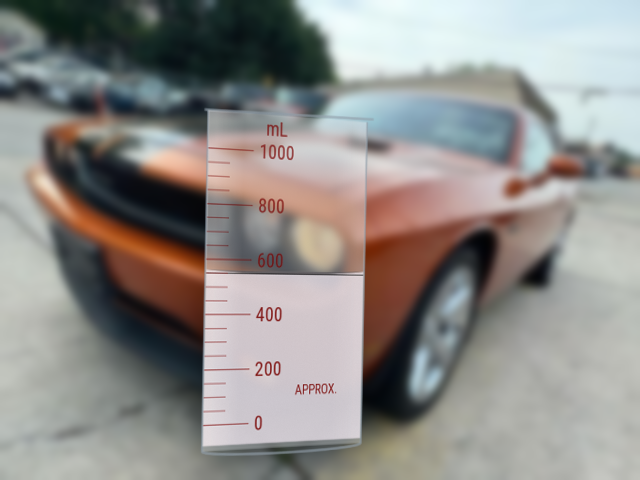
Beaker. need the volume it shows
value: 550 mL
